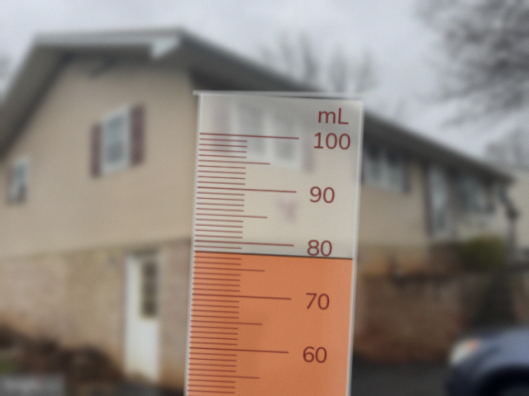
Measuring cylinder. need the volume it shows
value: 78 mL
